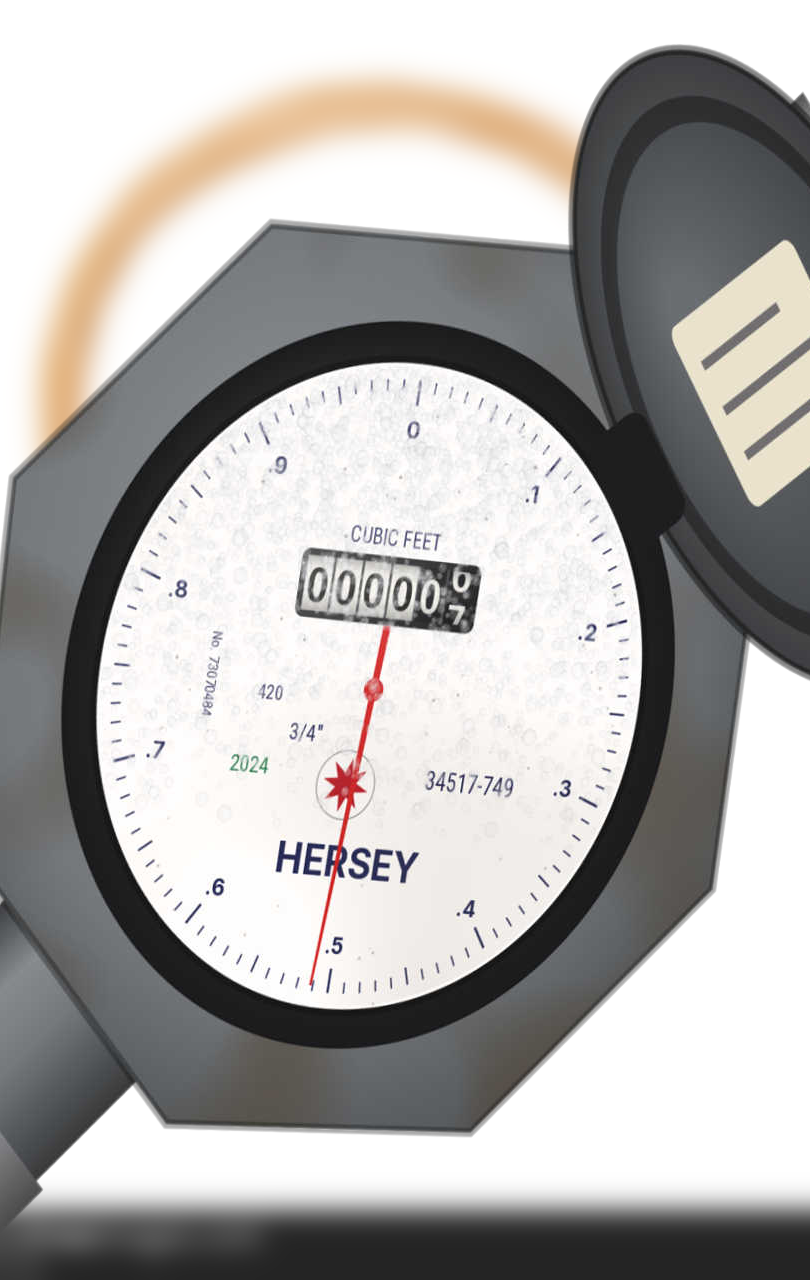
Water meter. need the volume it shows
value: 6.51 ft³
